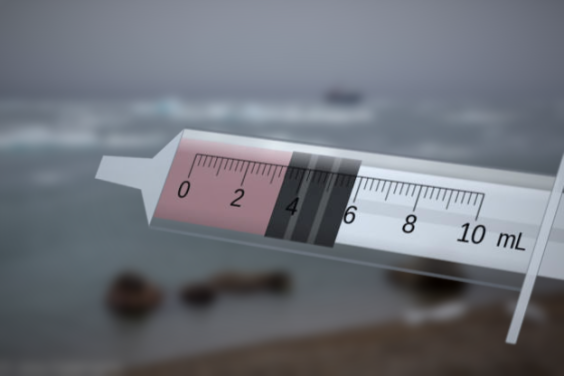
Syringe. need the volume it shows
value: 3.4 mL
